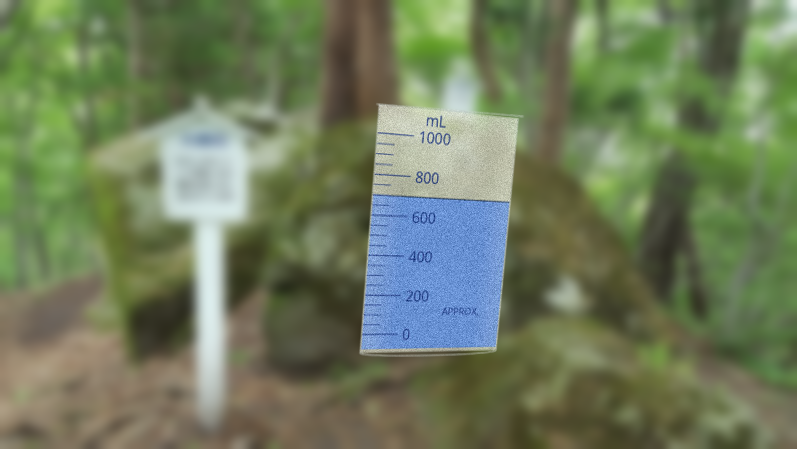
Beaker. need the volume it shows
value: 700 mL
